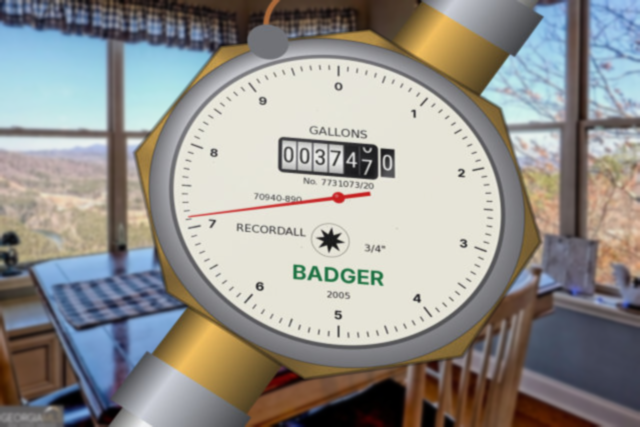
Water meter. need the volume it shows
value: 37467.1 gal
